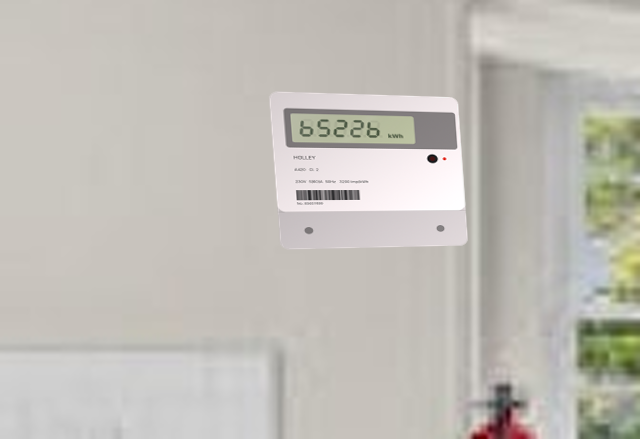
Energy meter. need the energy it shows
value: 65226 kWh
